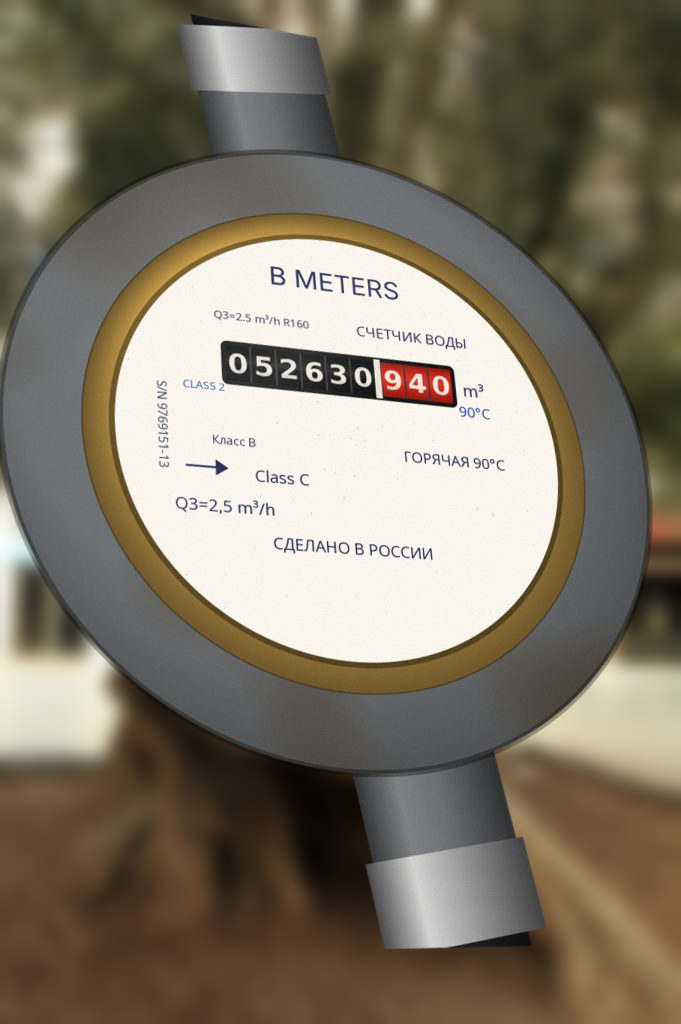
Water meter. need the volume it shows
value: 52630.940 m³
